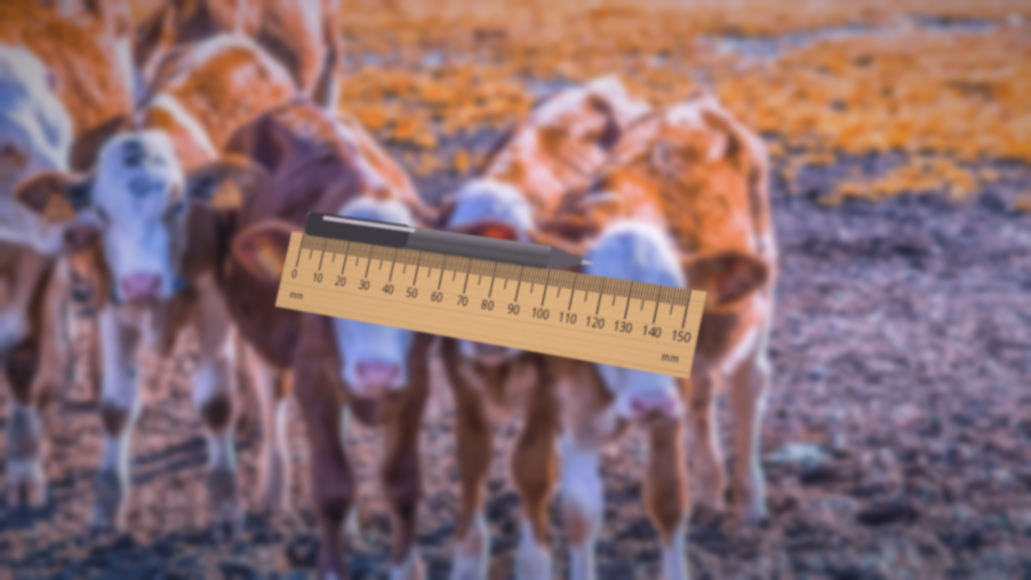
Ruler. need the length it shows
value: 115 mm
